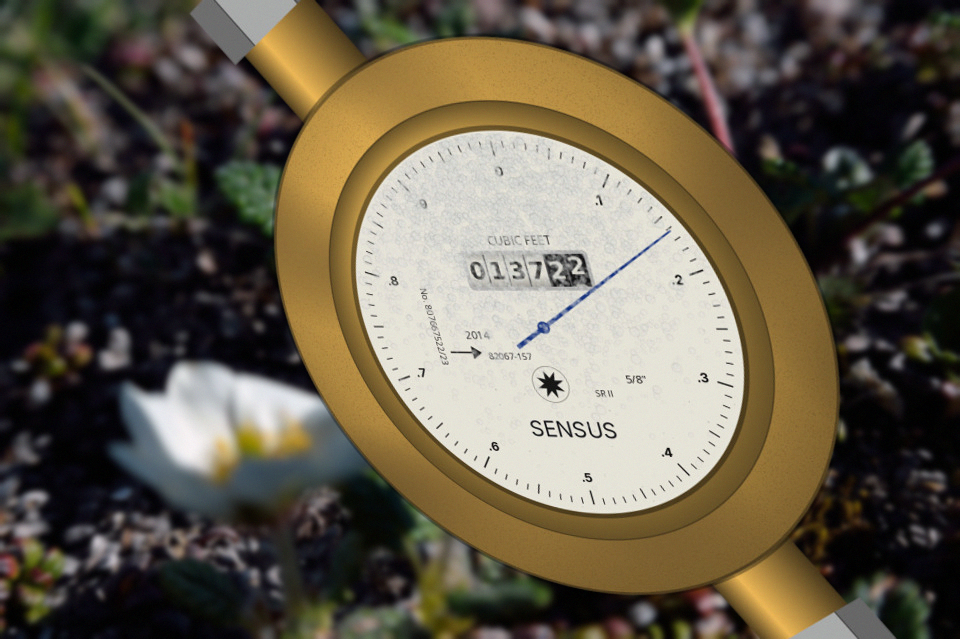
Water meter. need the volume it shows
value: 13722.16 ft³
